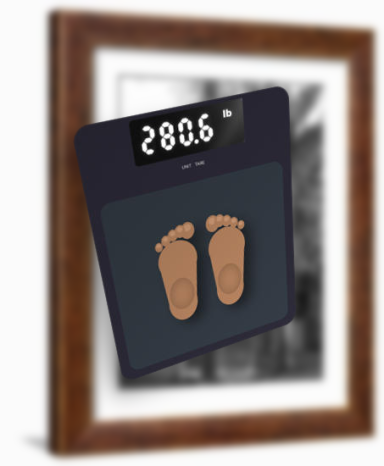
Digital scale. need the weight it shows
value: 280.6 lb
